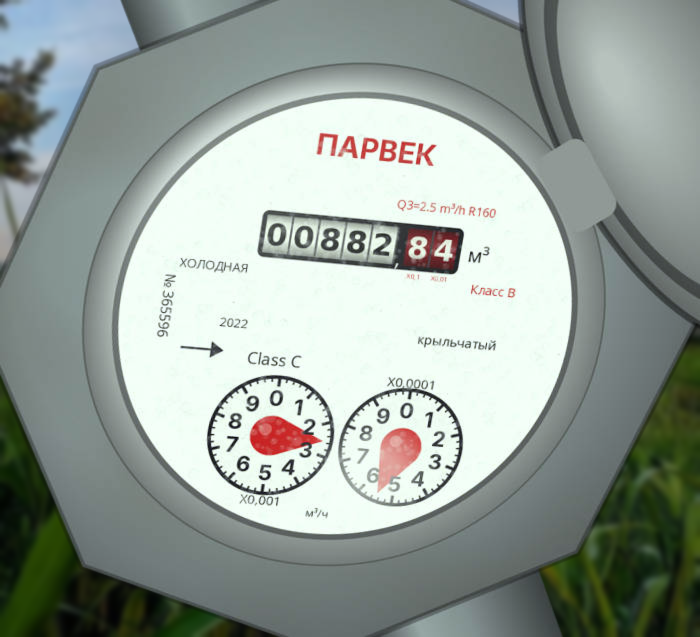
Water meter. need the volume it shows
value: 882.8425 m³
